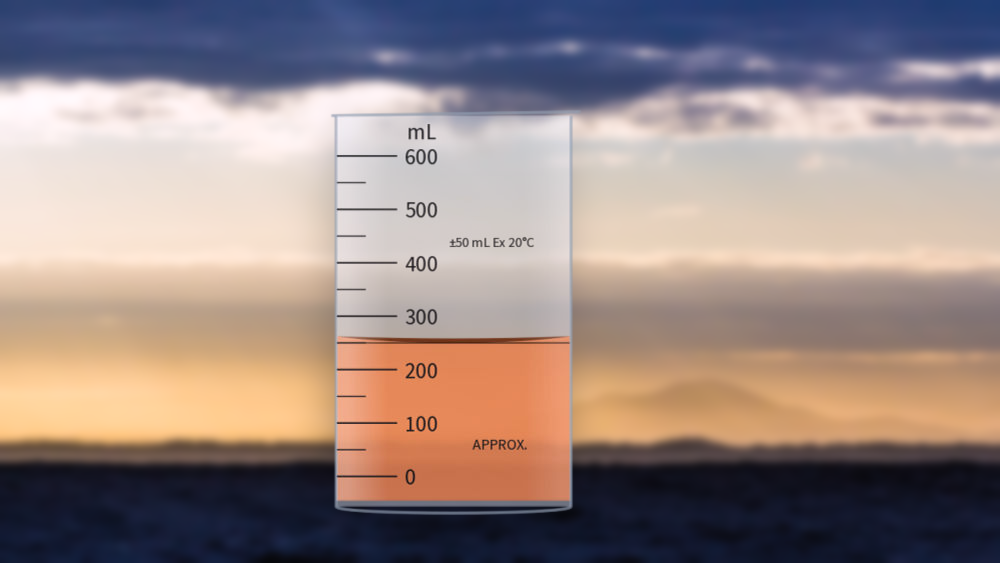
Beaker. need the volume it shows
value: 250 mL
